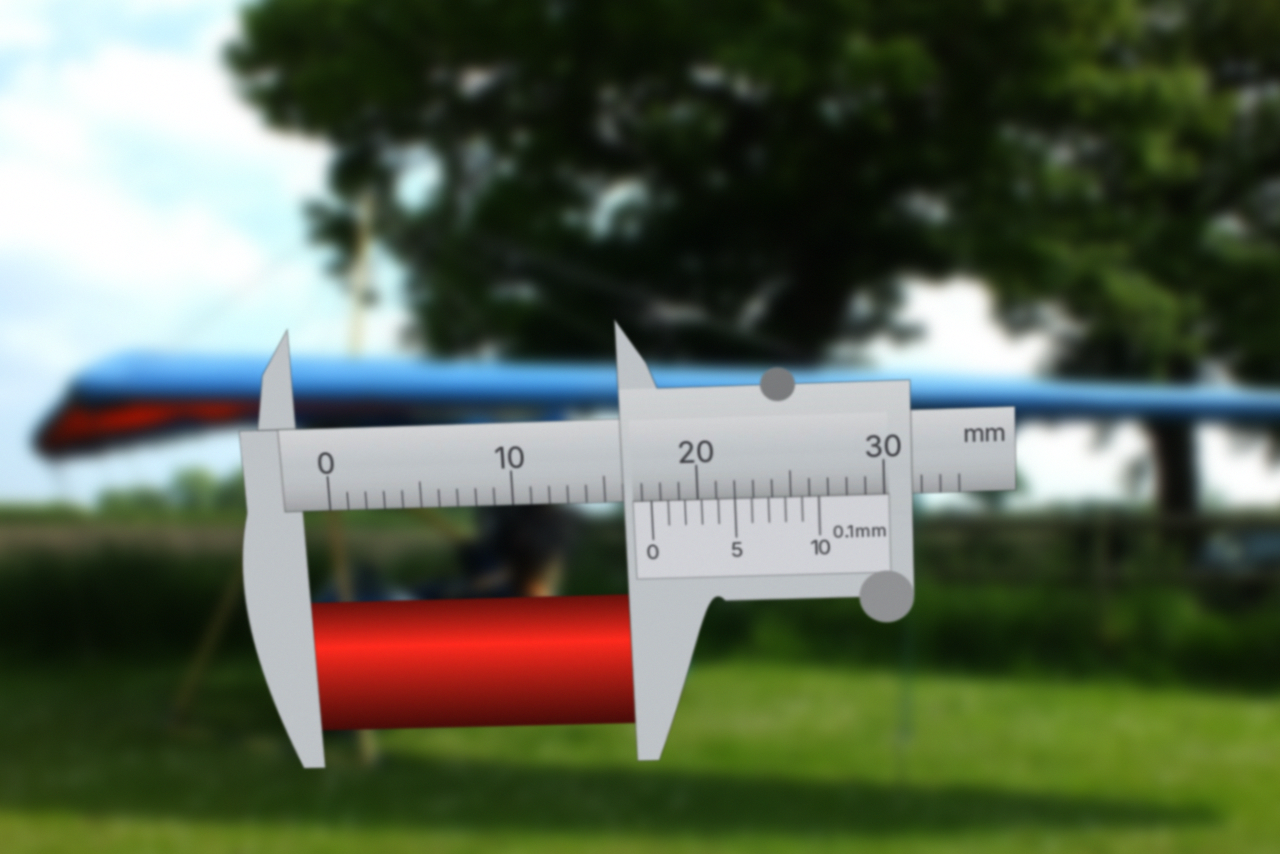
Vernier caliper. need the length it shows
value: 17.5 mm
